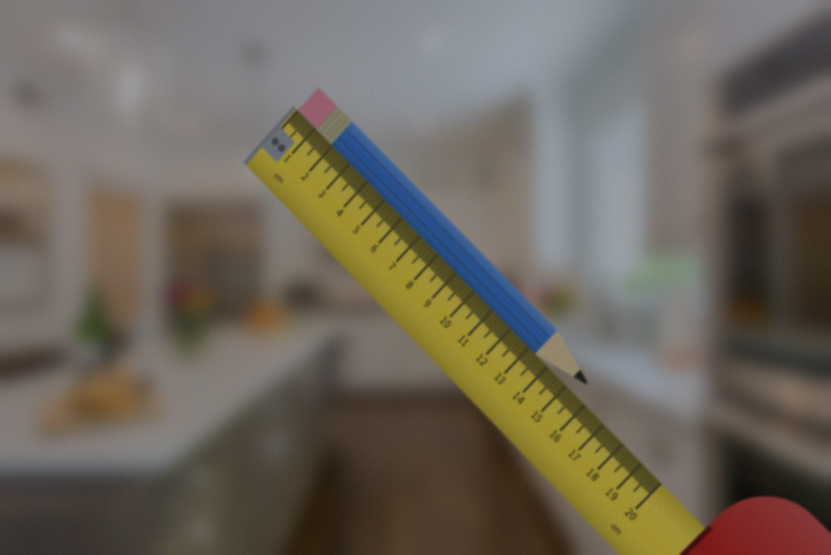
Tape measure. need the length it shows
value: 15.5 cm
